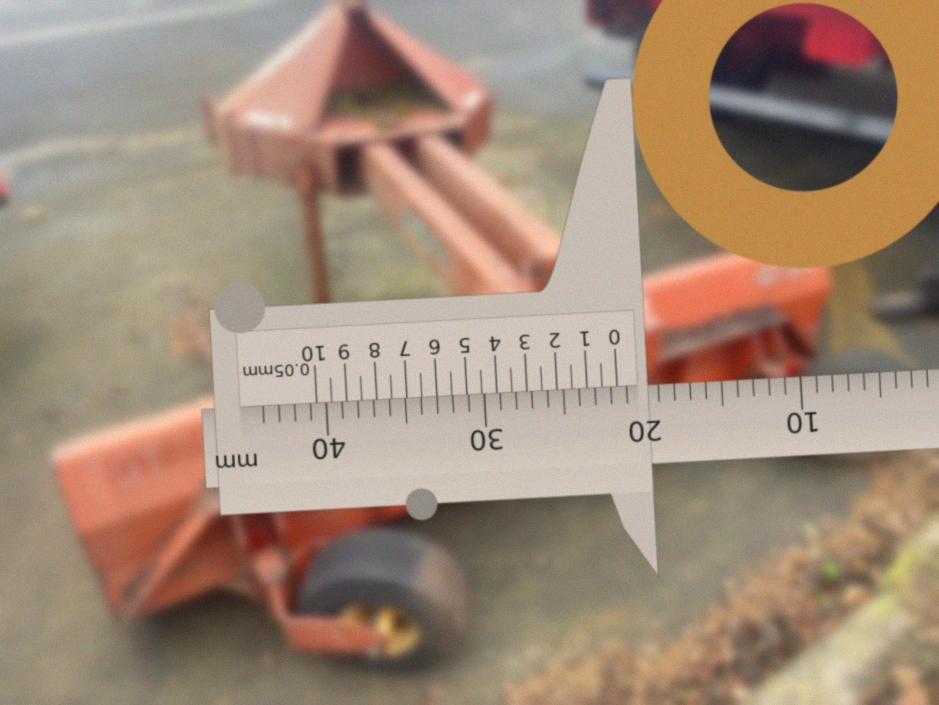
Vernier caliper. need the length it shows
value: 21.6 mm
